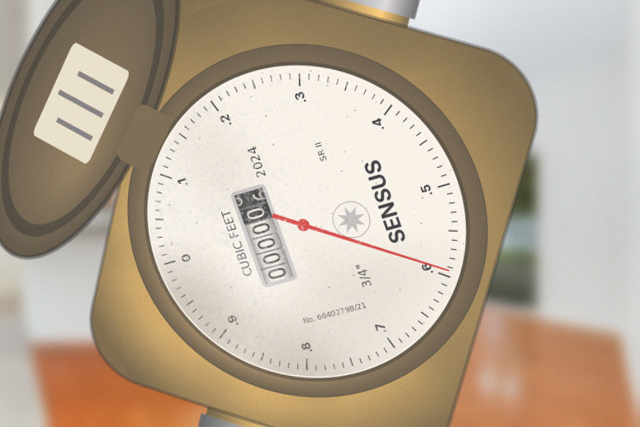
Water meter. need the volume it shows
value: 5.59 ft³
